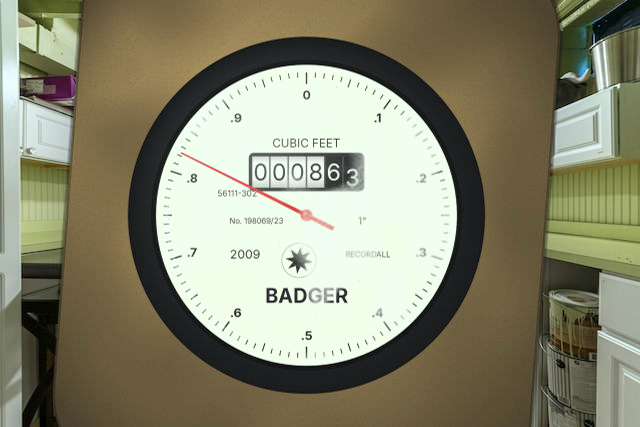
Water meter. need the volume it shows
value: 862.82 ft³
